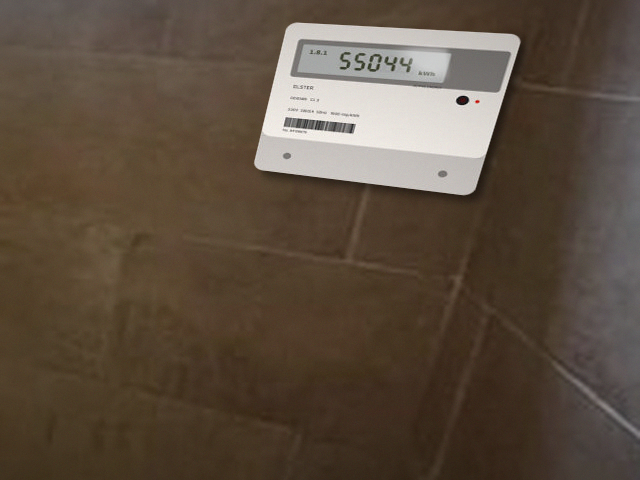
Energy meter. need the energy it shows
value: 55044 kWh
